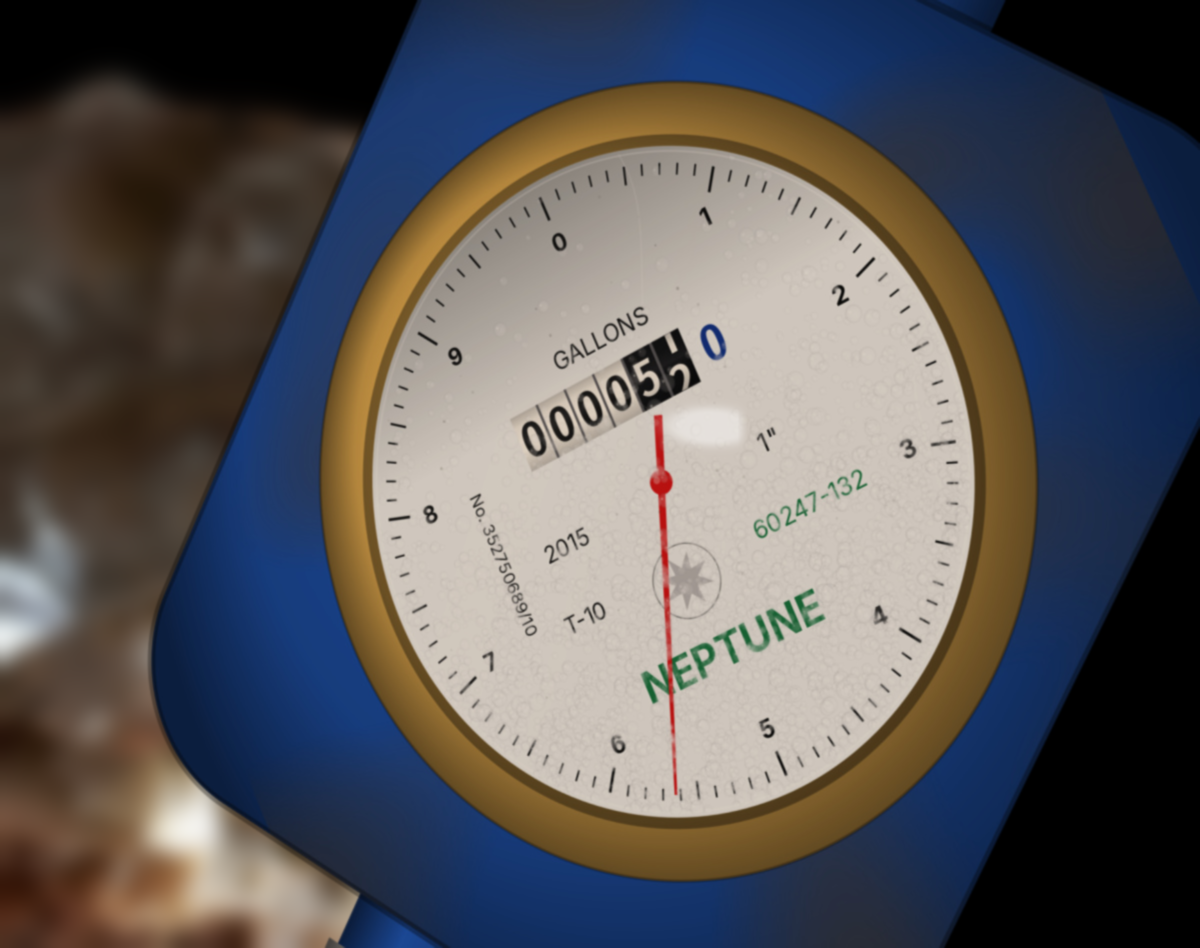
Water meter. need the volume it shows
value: 515.6 gal
